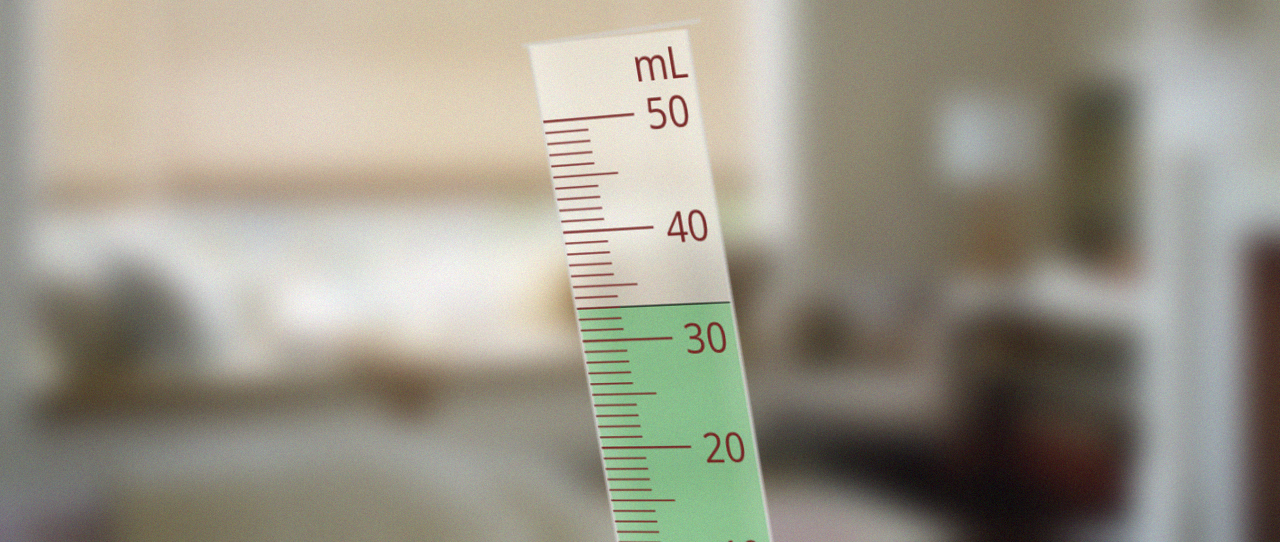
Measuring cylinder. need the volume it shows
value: 33 mL
